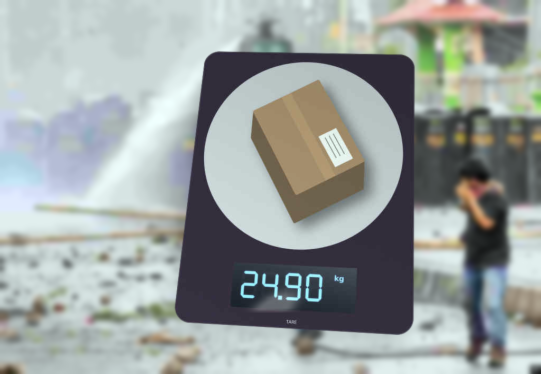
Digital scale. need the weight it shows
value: 24.90 kg
